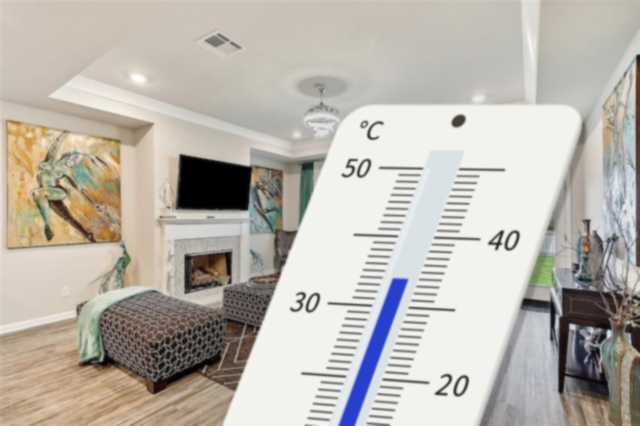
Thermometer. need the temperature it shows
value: 34 °C
